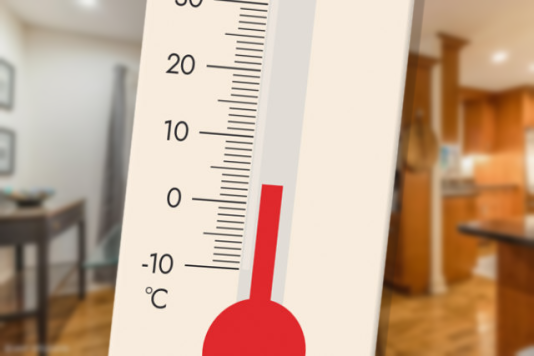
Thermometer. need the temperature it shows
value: 3 °C
